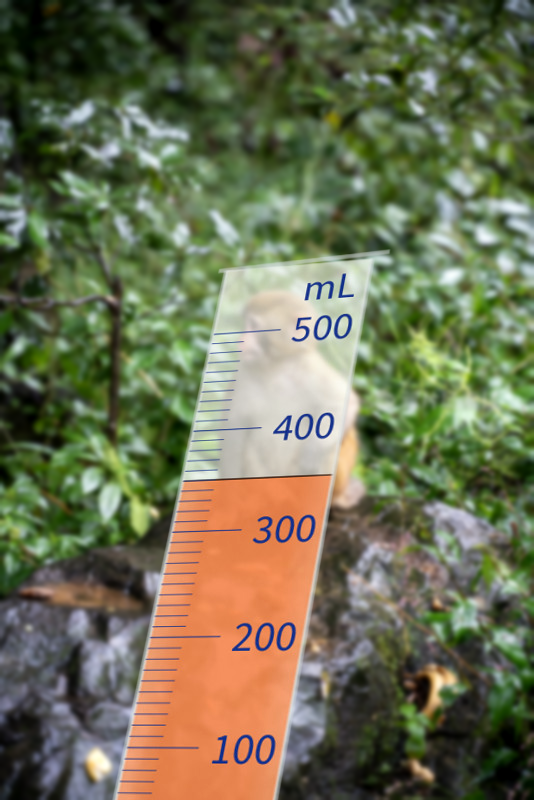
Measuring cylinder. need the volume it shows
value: 350 mL
